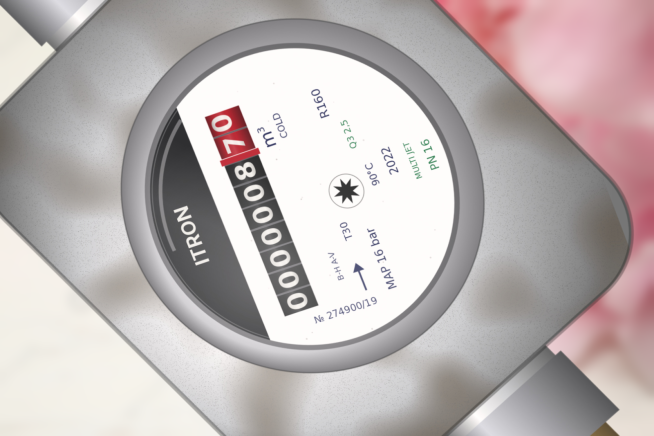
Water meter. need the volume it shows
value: 8.70 m³
